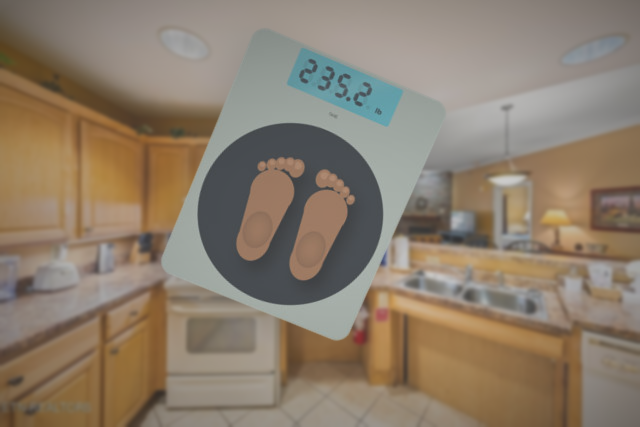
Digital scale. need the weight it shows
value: 235.2 lb
